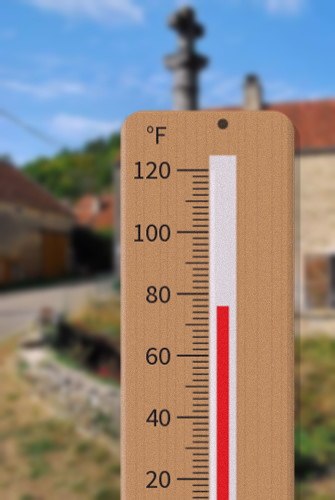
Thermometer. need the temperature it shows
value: 76 °F
